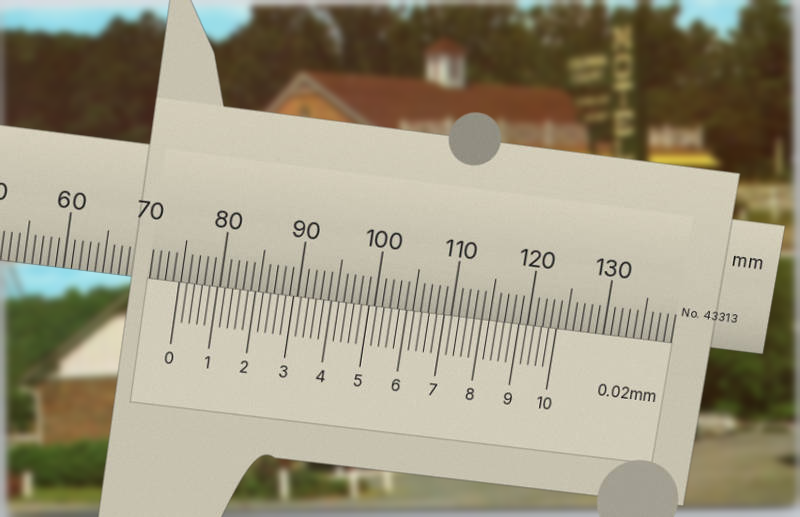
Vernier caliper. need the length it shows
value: 74.8 mm
